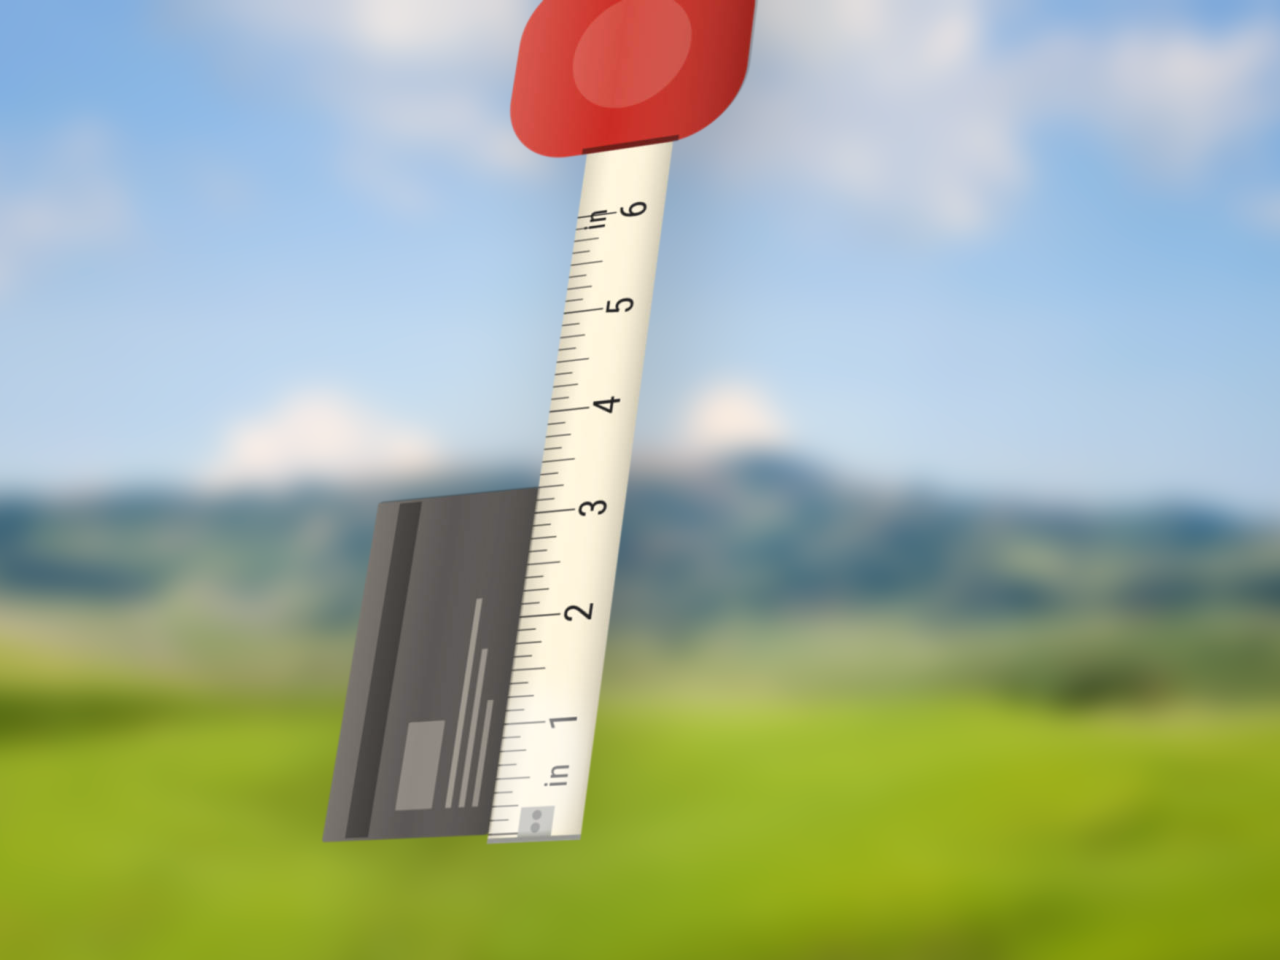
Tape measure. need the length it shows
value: 3.25 in
